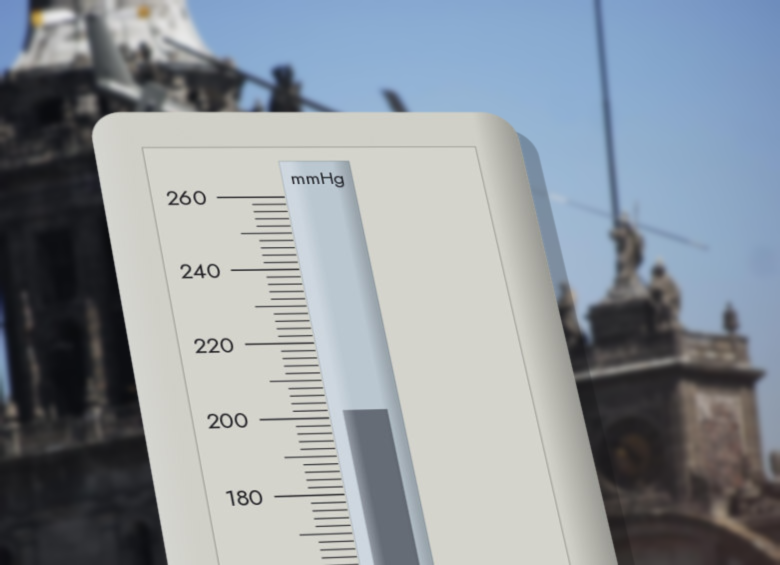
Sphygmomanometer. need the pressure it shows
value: 202 mmHg
